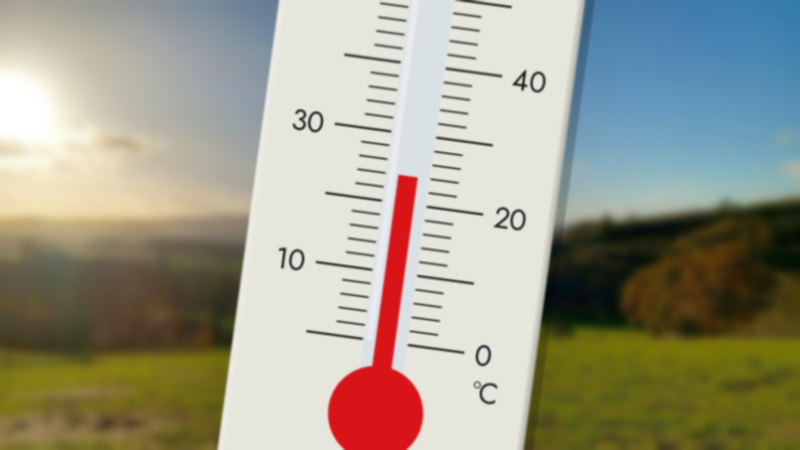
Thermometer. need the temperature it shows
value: 24 °C
